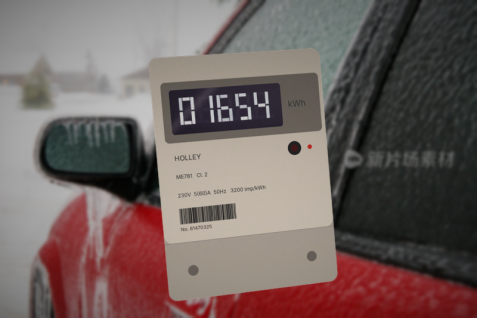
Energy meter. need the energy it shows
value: 1654 kWh
